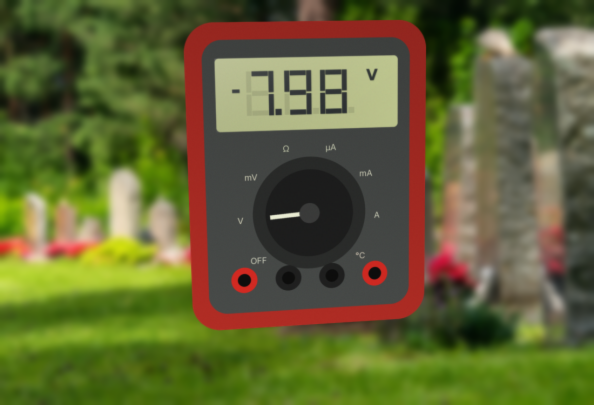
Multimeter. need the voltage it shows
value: -7.98 V
